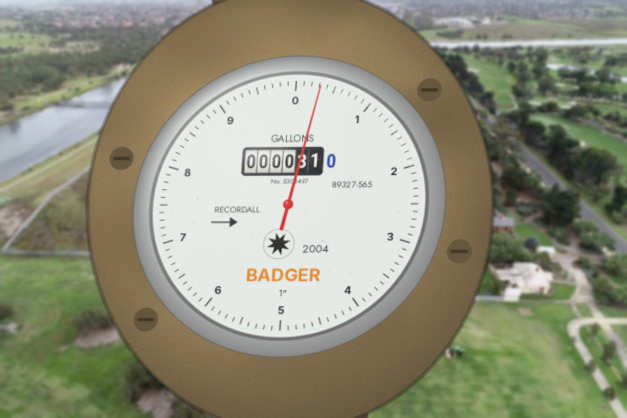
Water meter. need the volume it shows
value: 310.3 gal
